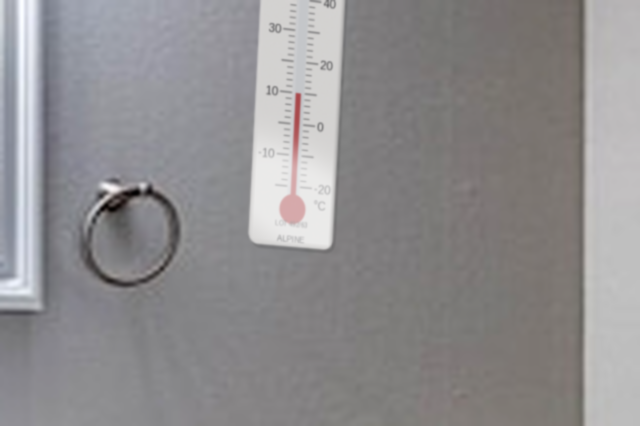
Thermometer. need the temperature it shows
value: 10 °C
